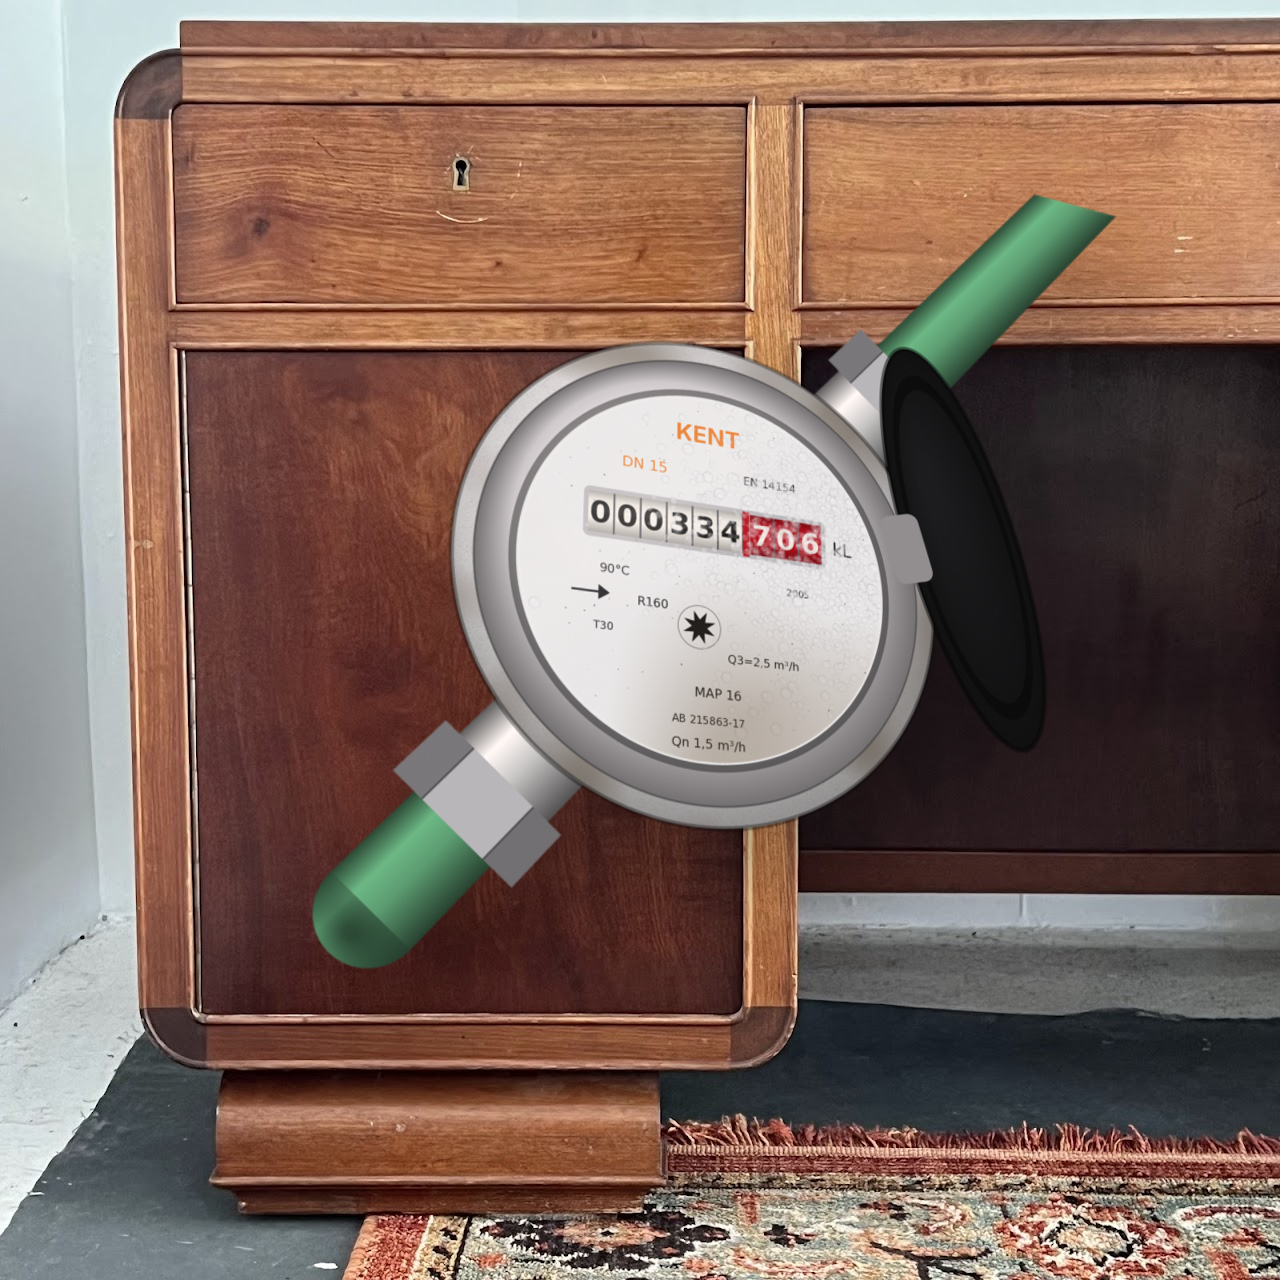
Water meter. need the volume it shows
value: 334.706 kL
